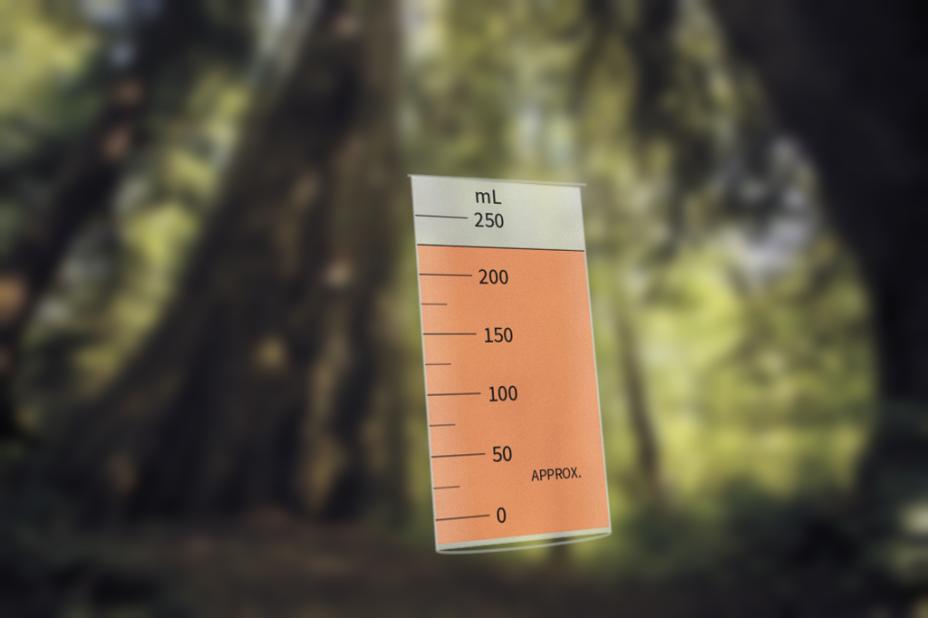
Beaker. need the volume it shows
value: 225 mL
